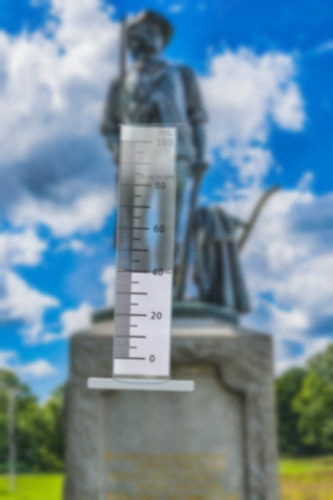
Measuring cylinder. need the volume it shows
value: 40 mL
